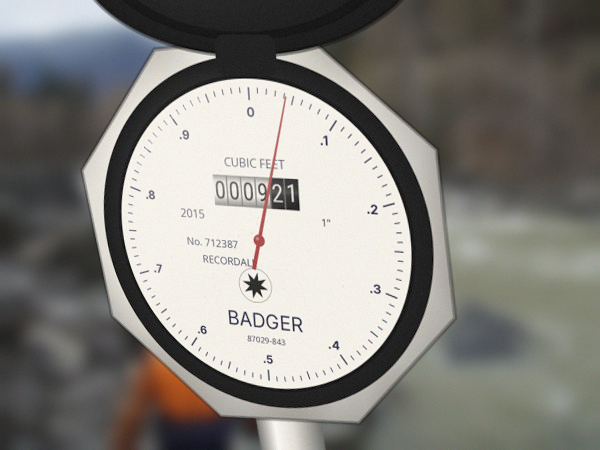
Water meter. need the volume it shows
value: 921.04 ft³
